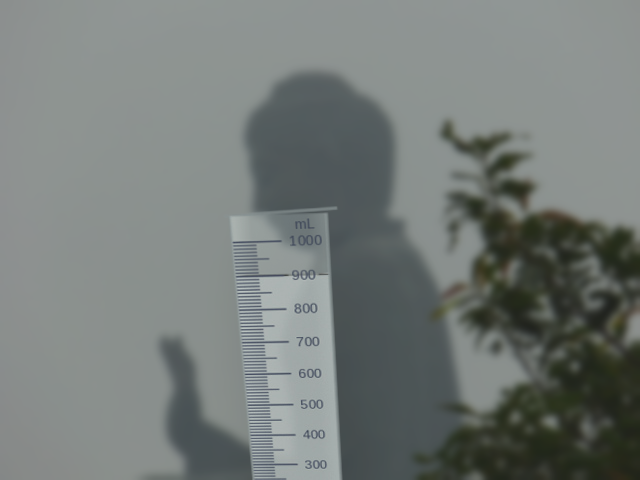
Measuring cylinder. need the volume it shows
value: 900 mL
